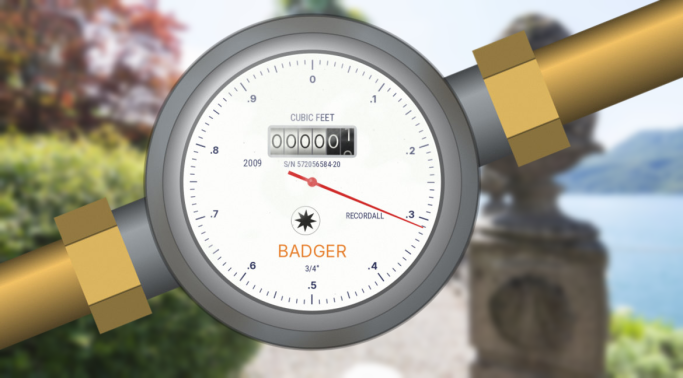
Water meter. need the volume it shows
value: 1.31 ft³
